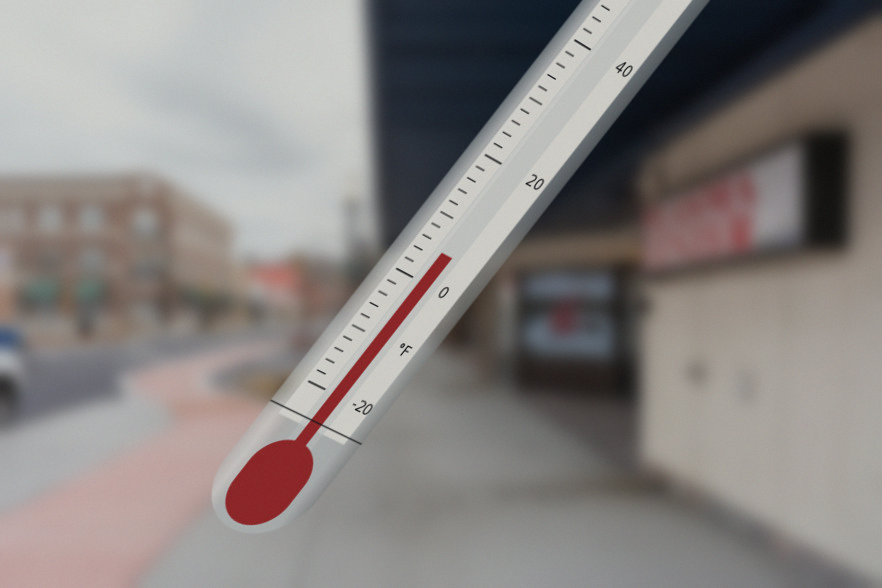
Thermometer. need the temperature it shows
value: 5 °F
